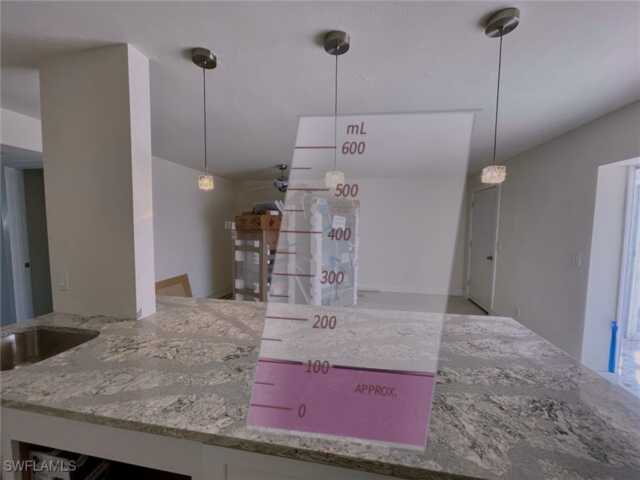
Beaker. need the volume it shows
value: 100 mL
